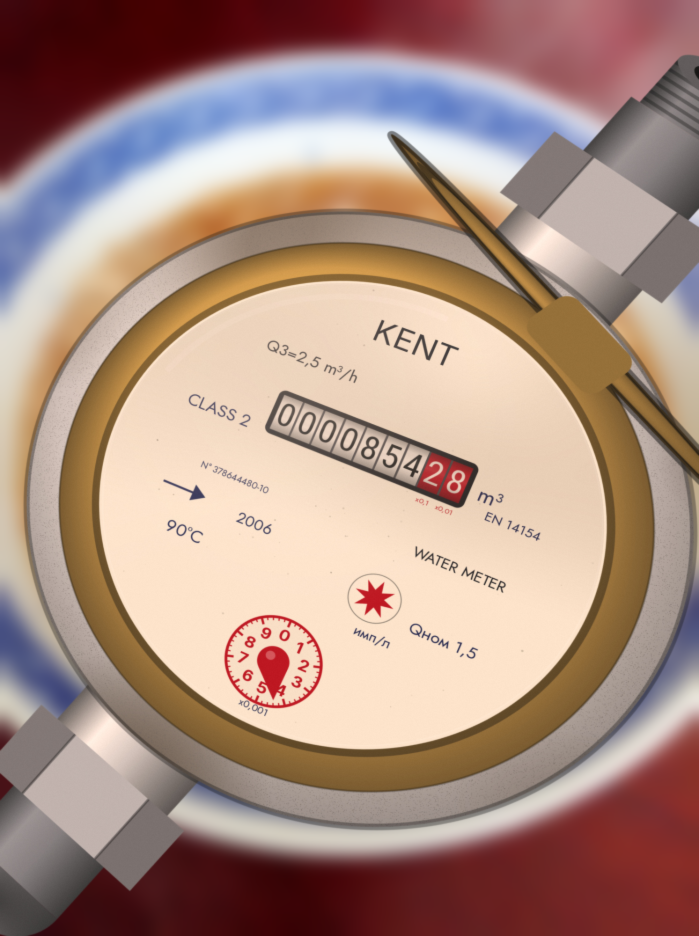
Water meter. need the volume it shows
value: 854.284 m³
